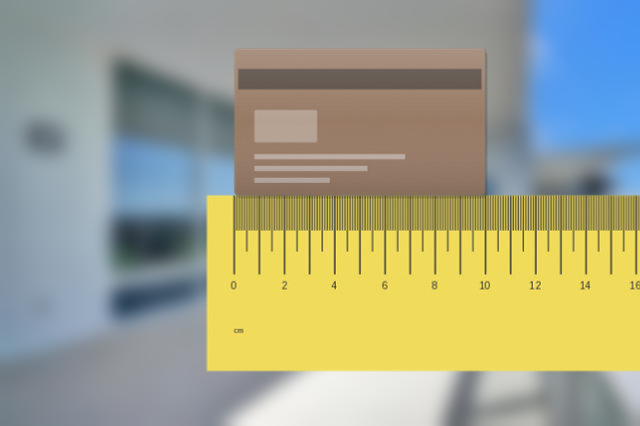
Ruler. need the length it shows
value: 10 cm
